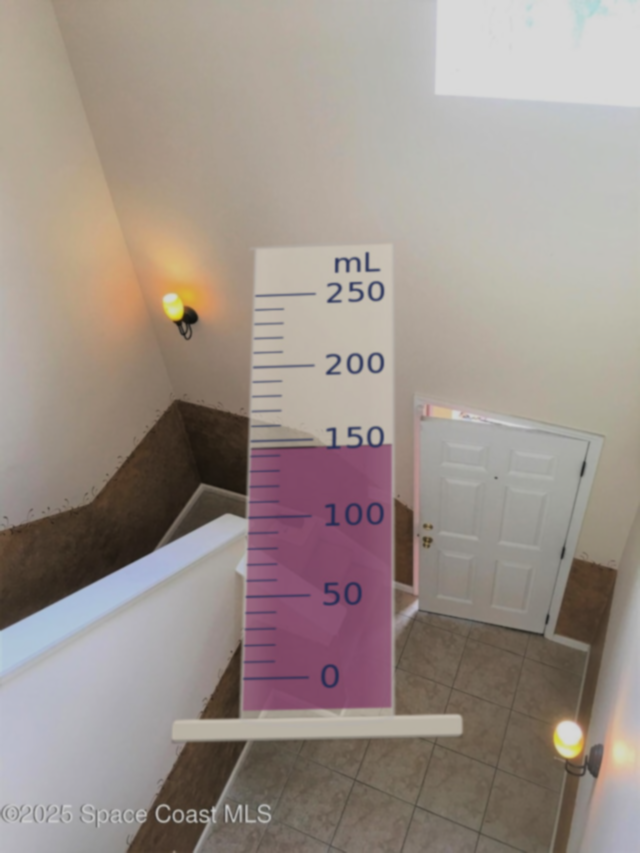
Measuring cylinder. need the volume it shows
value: 145 mL
